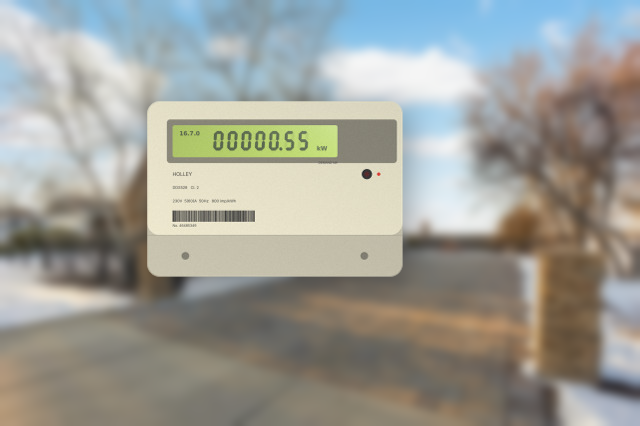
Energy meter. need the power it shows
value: 0.55 kW
